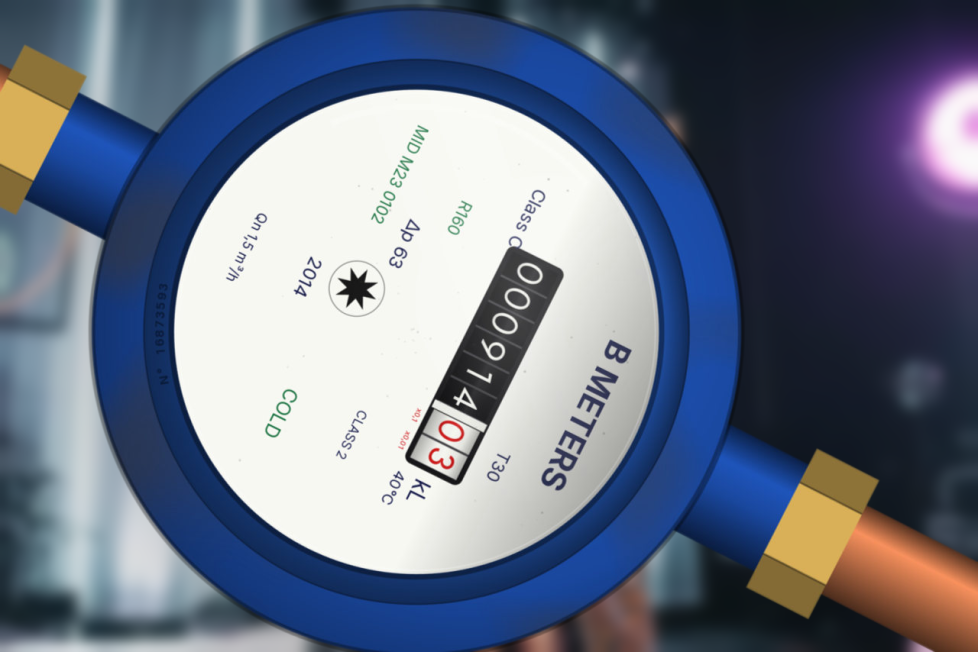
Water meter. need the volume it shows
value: 914.03 kL
